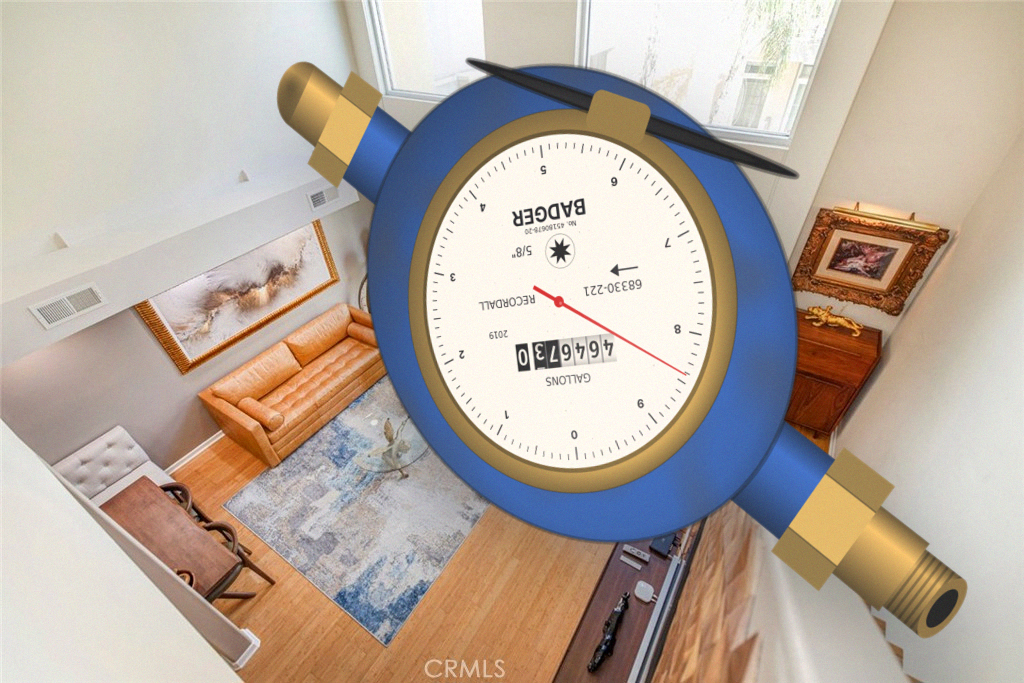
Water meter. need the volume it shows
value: 4646728.4 gal
